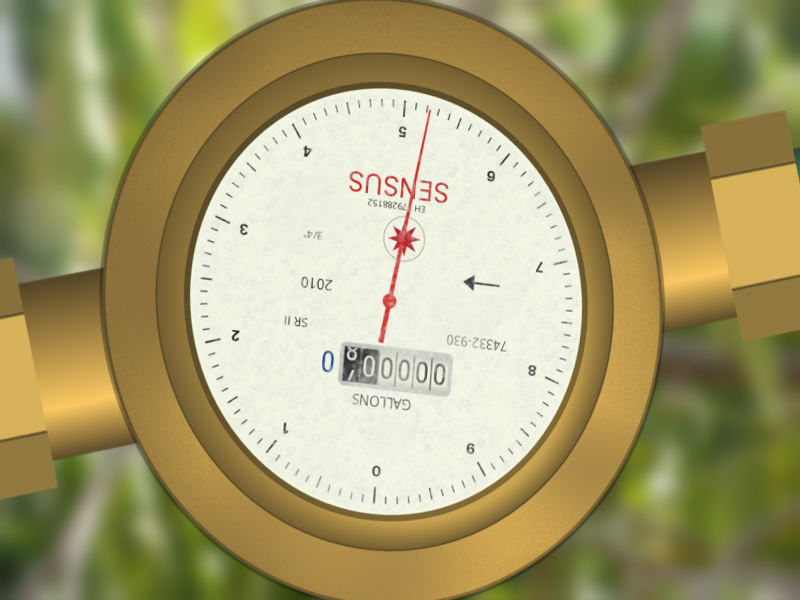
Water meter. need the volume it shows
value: 75.2 gal
